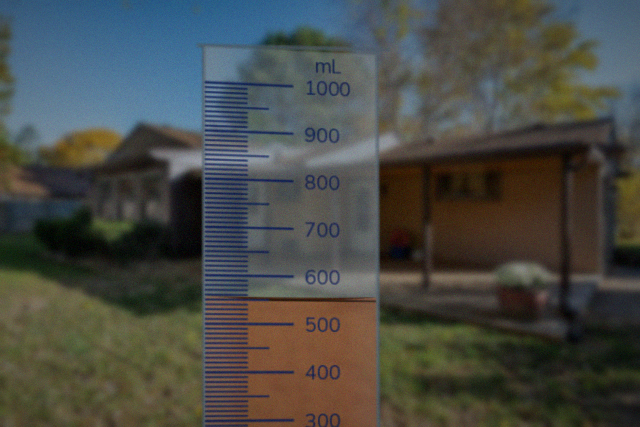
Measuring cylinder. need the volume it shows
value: 550 mL
